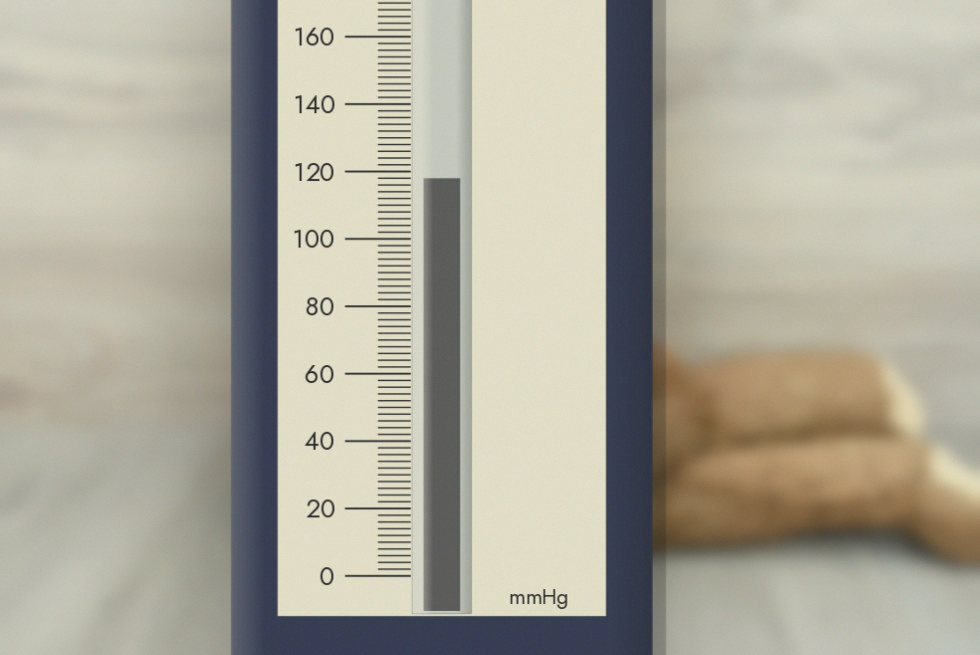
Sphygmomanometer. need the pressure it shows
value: 118 mmHg
